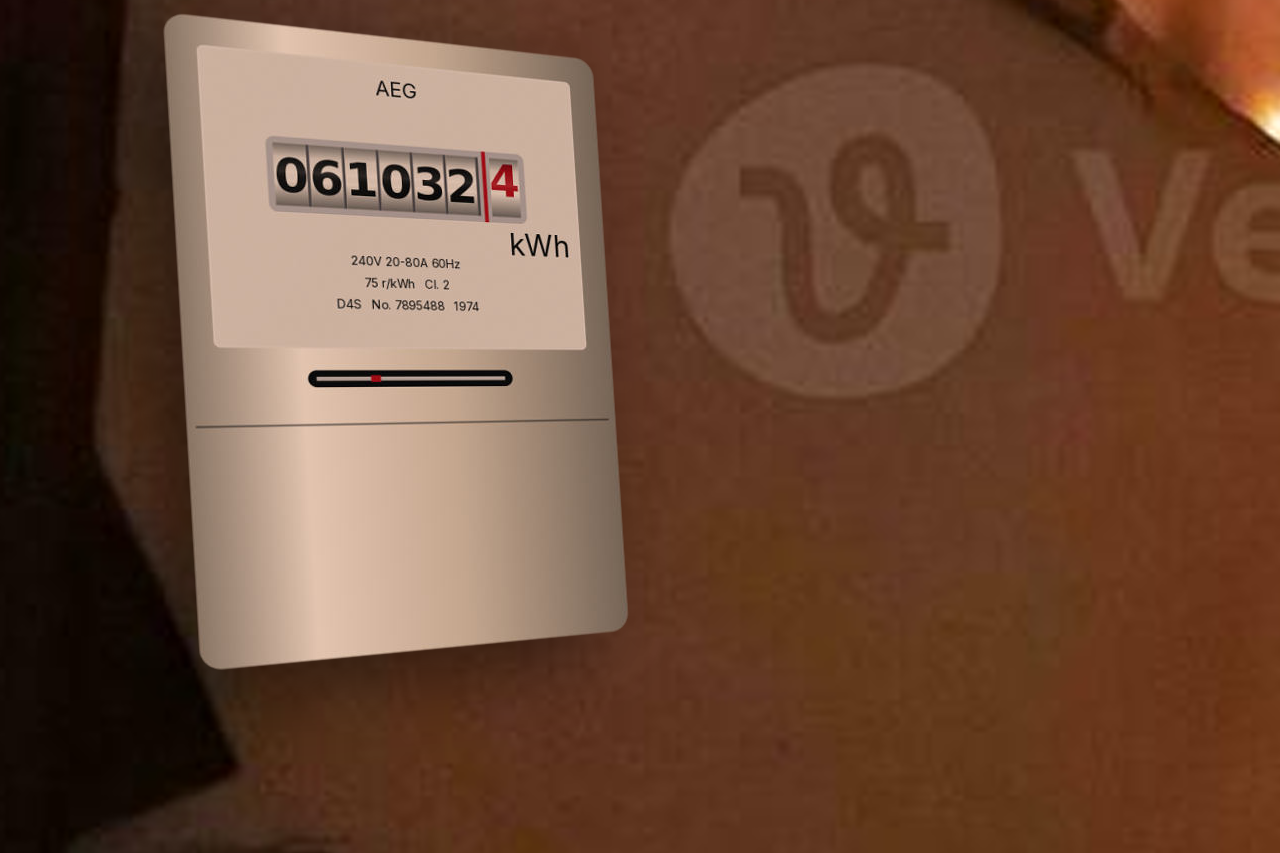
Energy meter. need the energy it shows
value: 61032.4 kWh
